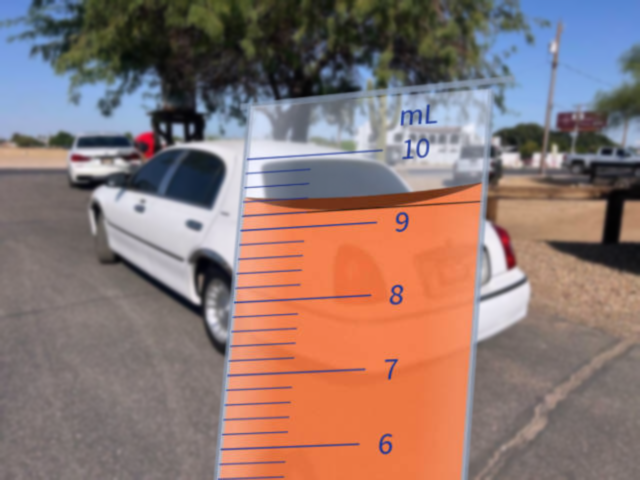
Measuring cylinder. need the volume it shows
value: 9.2 mL
